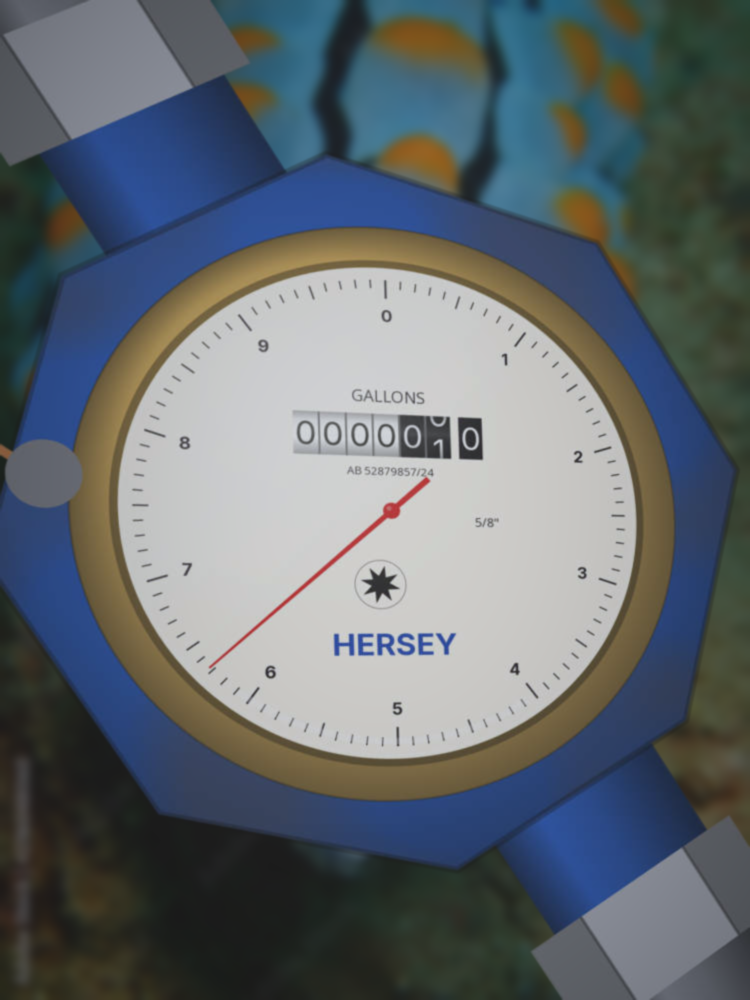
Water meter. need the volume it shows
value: 6.3 gal
